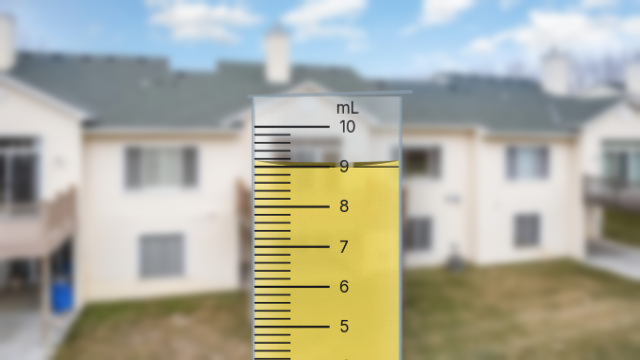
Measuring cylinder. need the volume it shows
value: 9 mL
